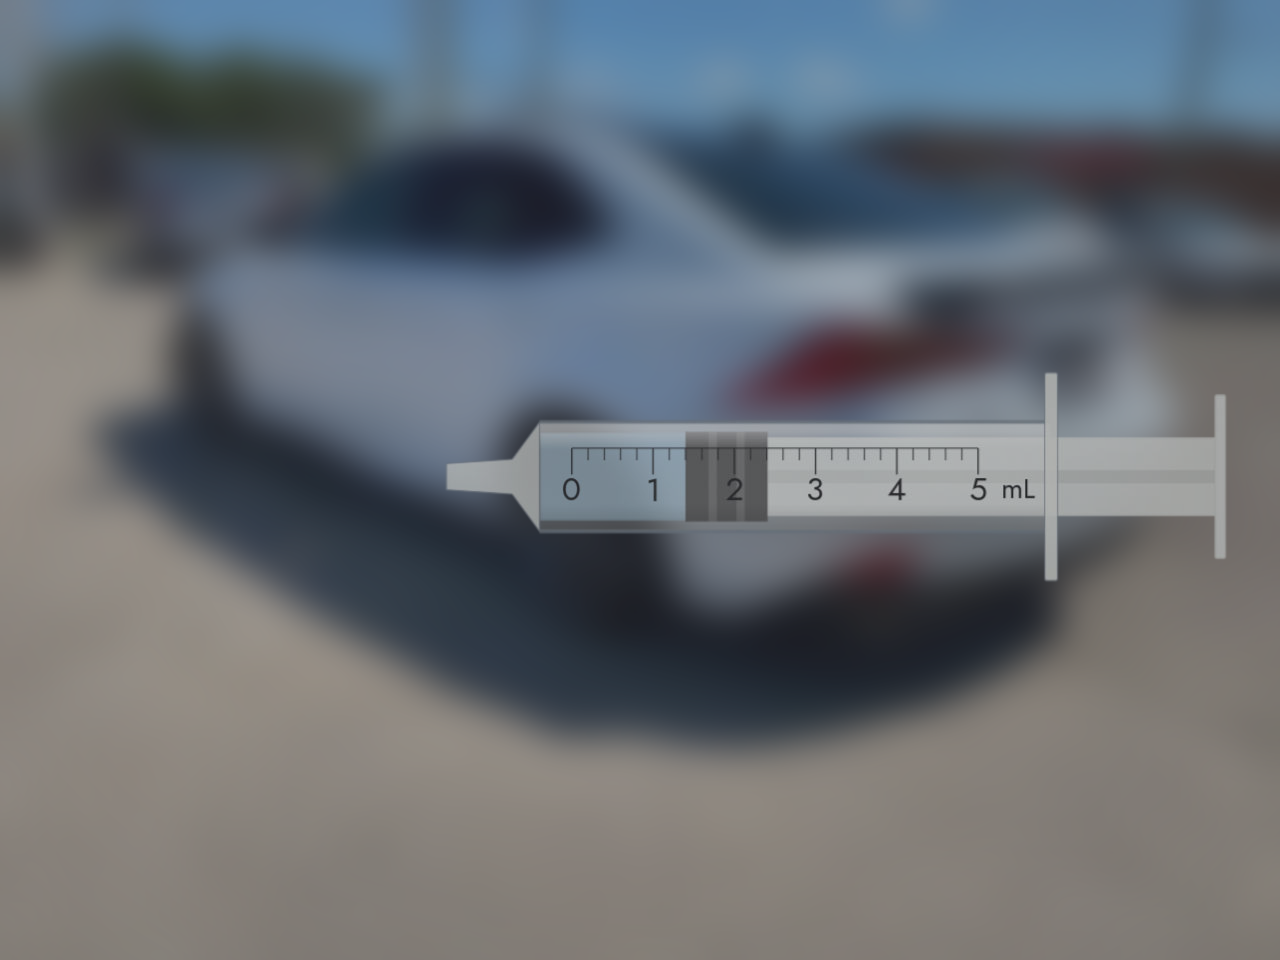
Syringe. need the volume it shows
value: 1.4 mL
